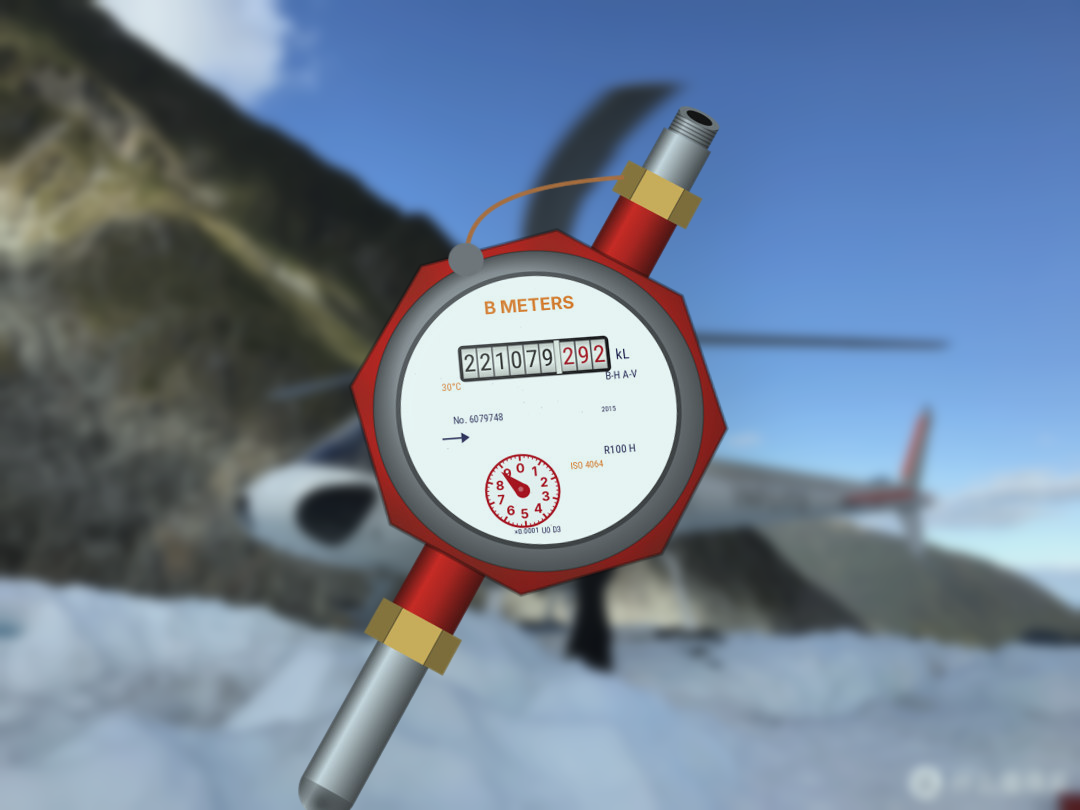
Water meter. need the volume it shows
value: 221079.2928 kL
